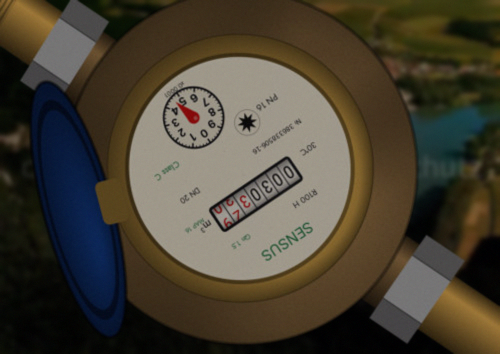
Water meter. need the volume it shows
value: 30.3294 m³
